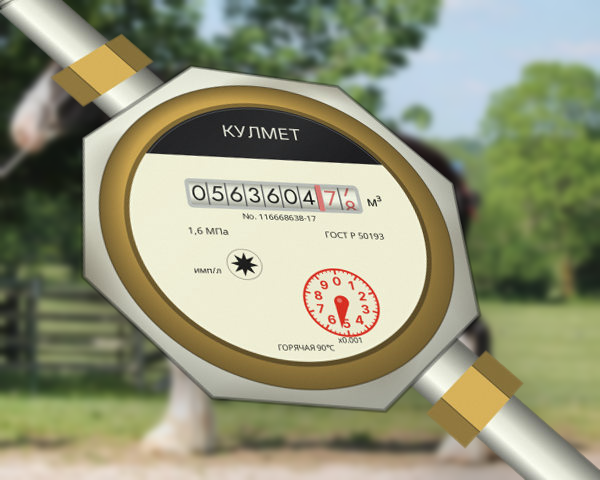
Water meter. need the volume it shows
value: 563604.775 m³
